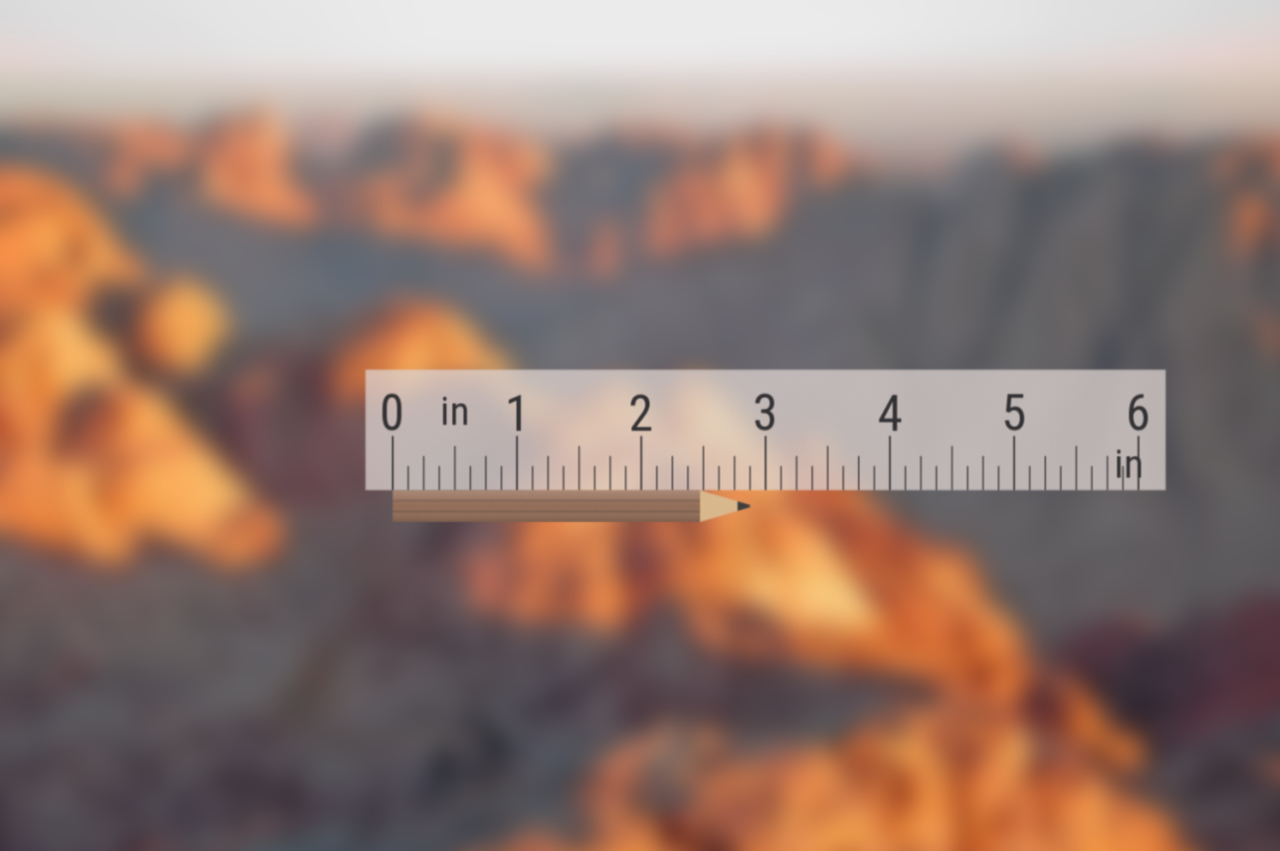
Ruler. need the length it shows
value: 2.875 in
